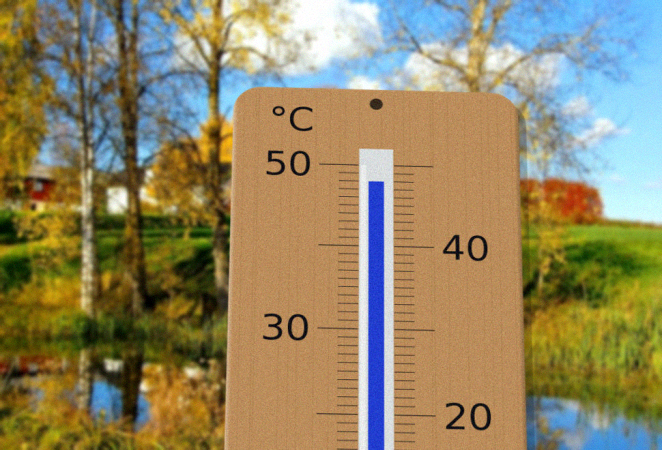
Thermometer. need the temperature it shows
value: 48 °C
